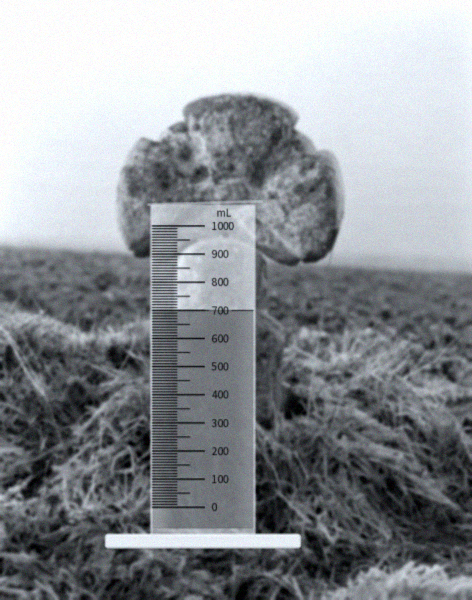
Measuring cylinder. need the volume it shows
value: 700 mL
